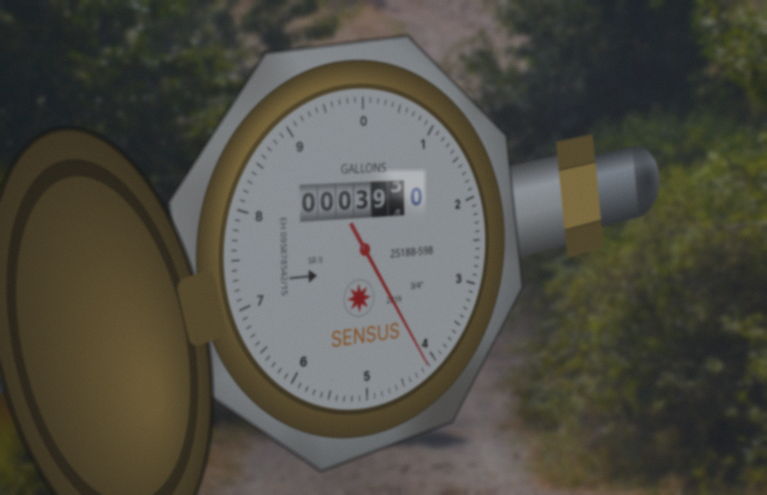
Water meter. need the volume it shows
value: 3934.1 gal
